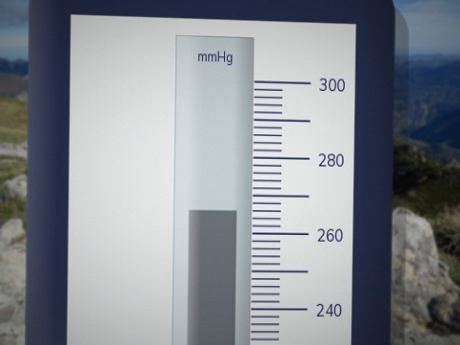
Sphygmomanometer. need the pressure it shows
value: 266 mmHg
